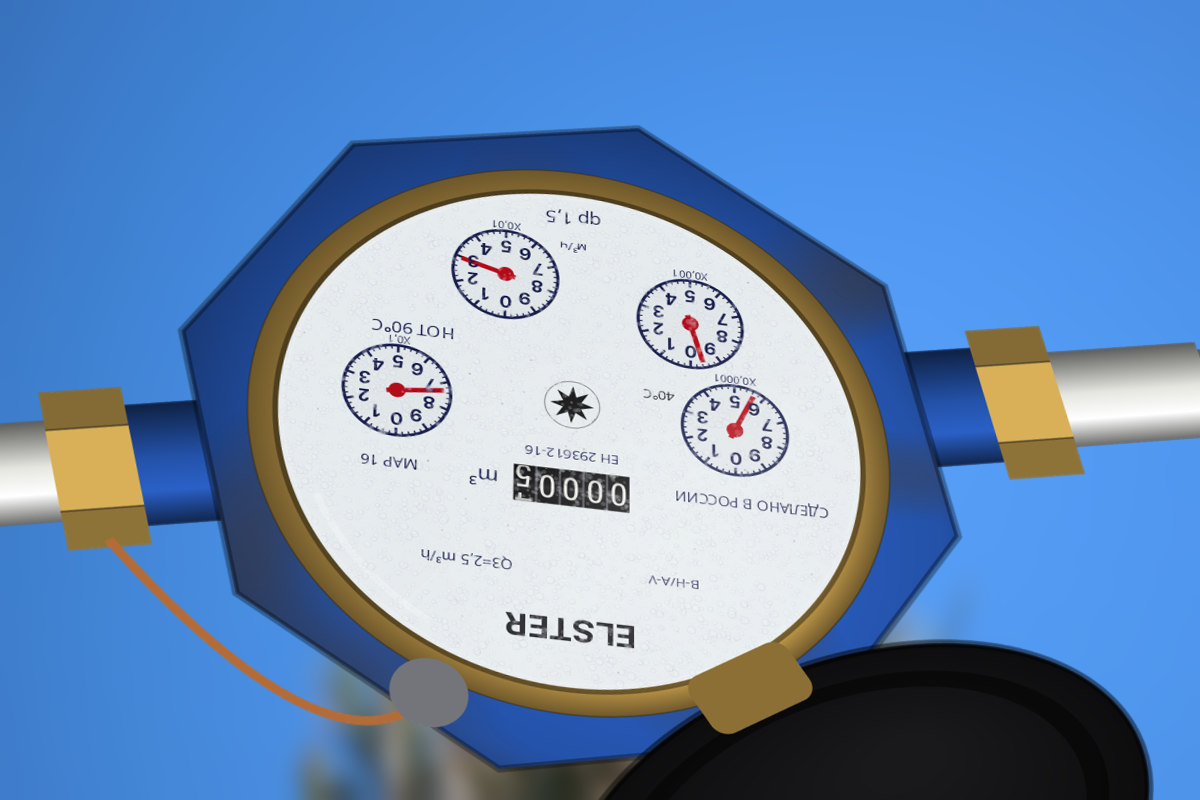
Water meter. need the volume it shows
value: 4.7295 m³
